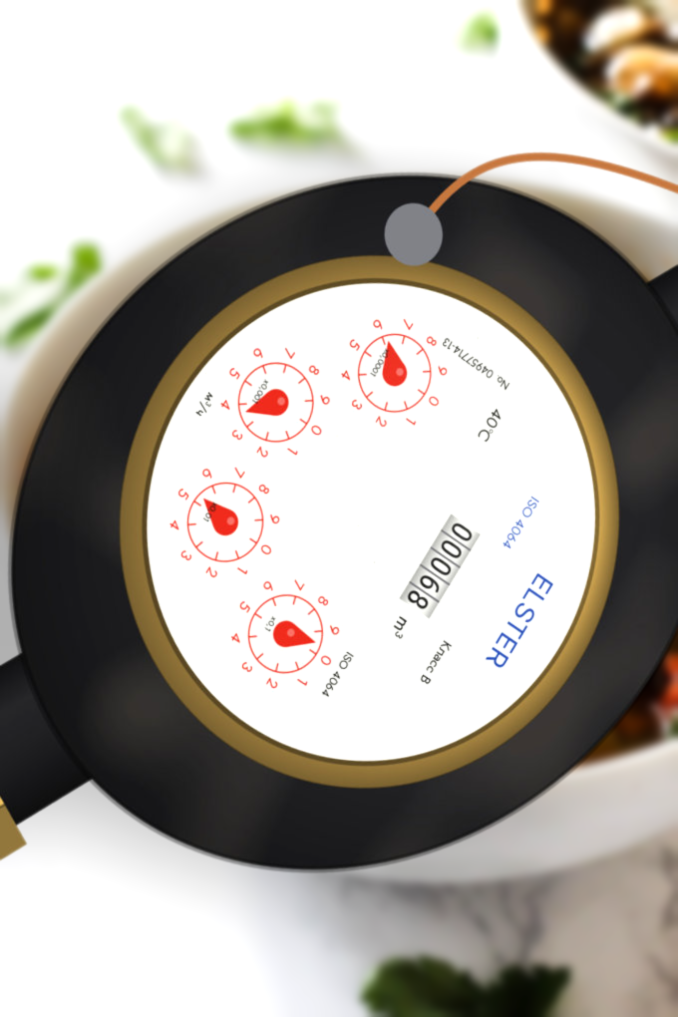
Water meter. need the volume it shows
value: 67.9536 m³
